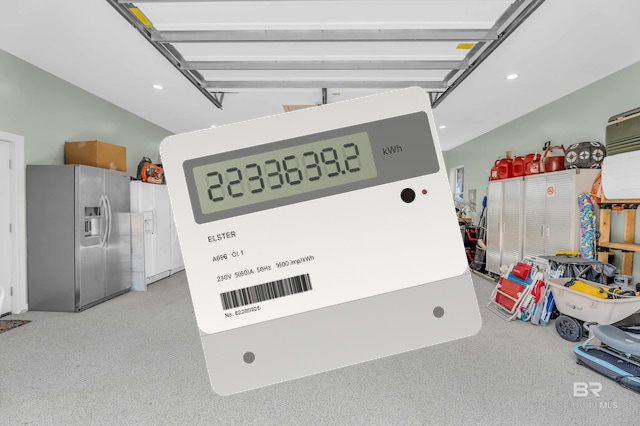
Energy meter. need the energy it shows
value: 2233639.2 kWh
